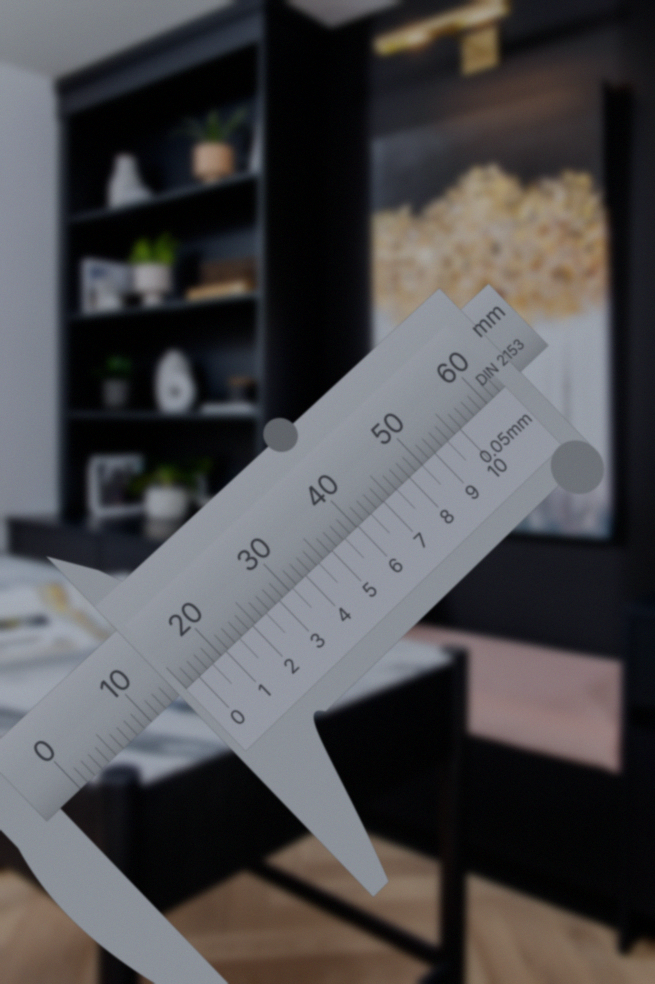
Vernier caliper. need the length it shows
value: 16.8 mm
